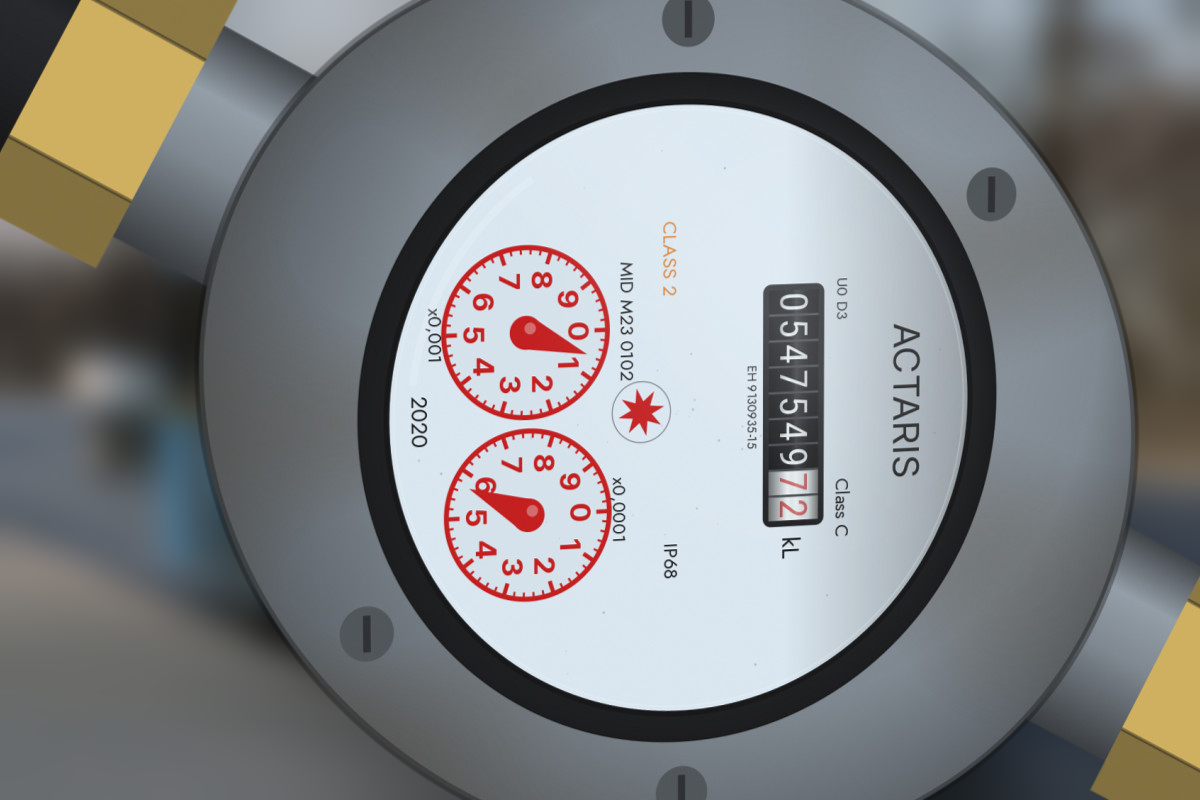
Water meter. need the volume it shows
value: 547549.7205 kL
